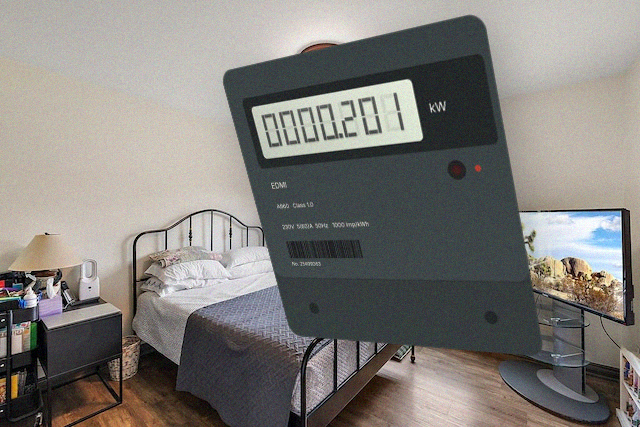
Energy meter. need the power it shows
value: 0.201 kW
